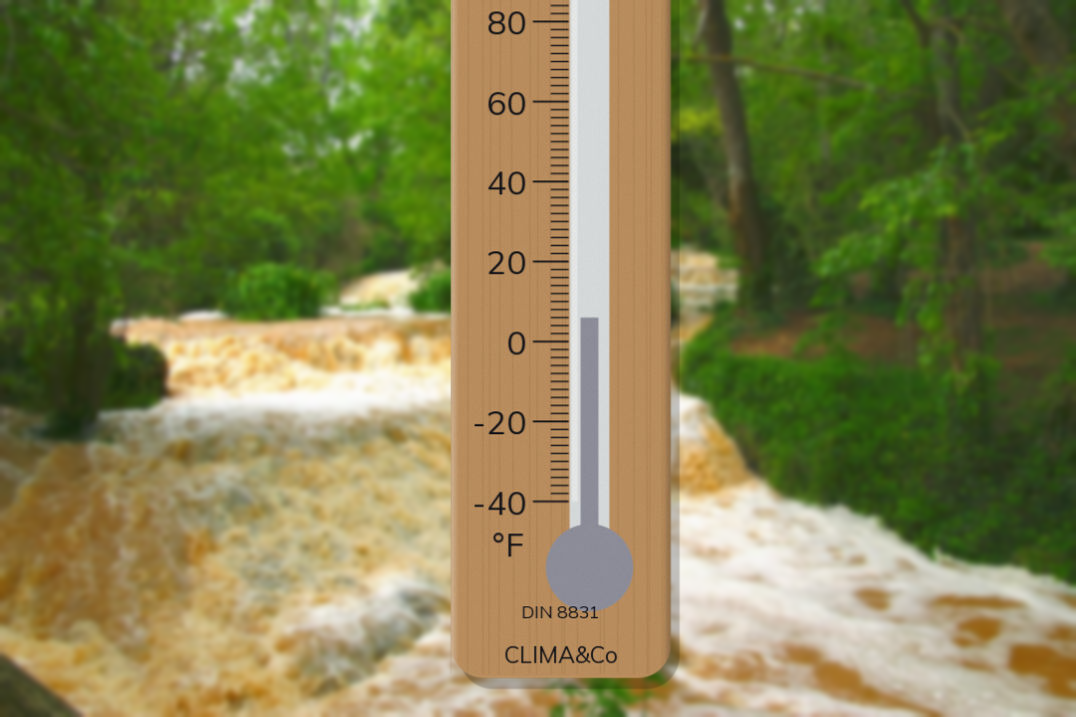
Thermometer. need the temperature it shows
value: 6 °F
